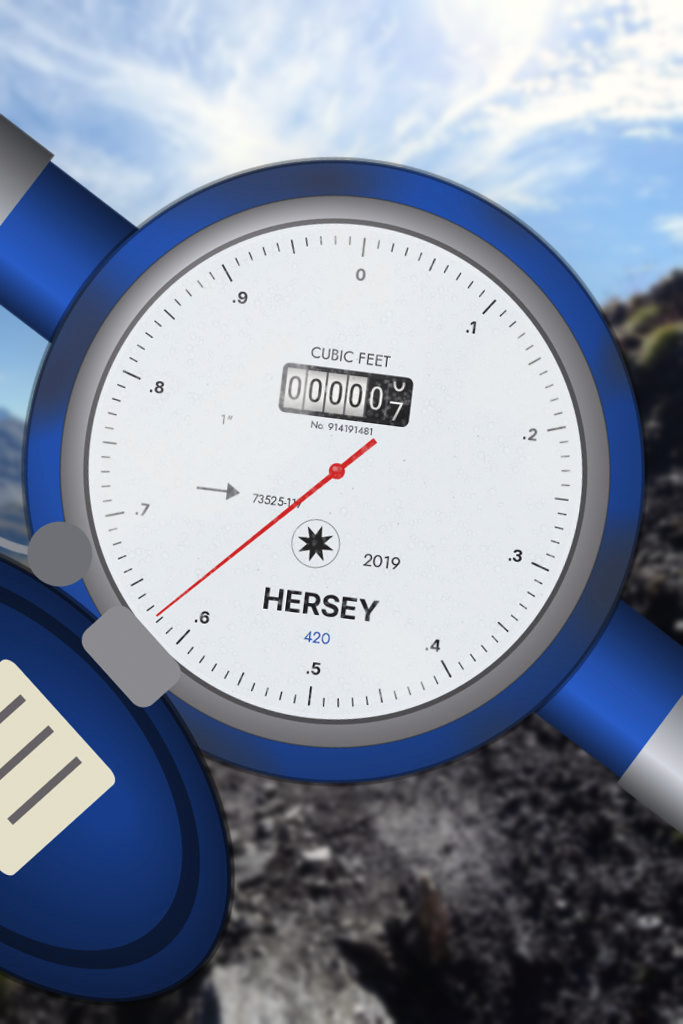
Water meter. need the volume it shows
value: 6.62 ft³
